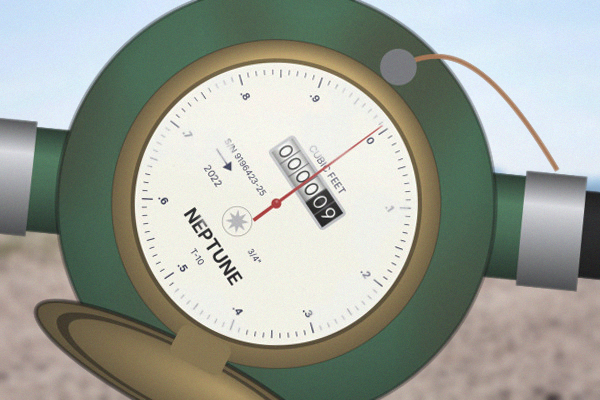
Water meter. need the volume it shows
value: 8.99 ft³
